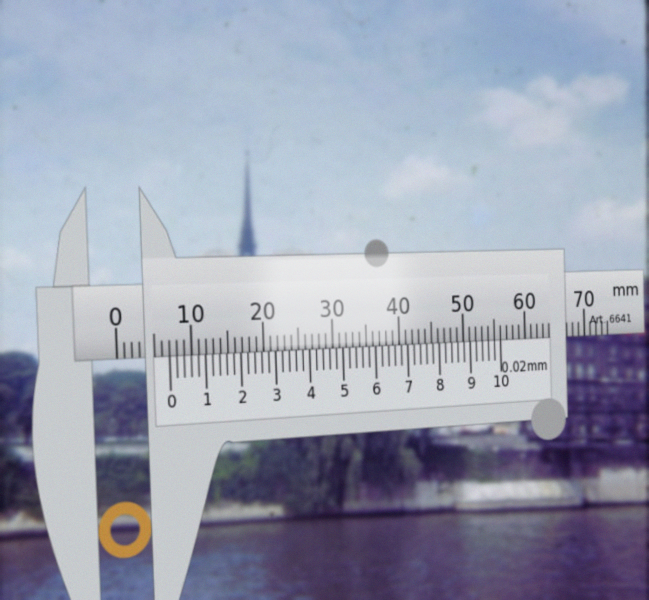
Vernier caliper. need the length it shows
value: 7.0 mm
